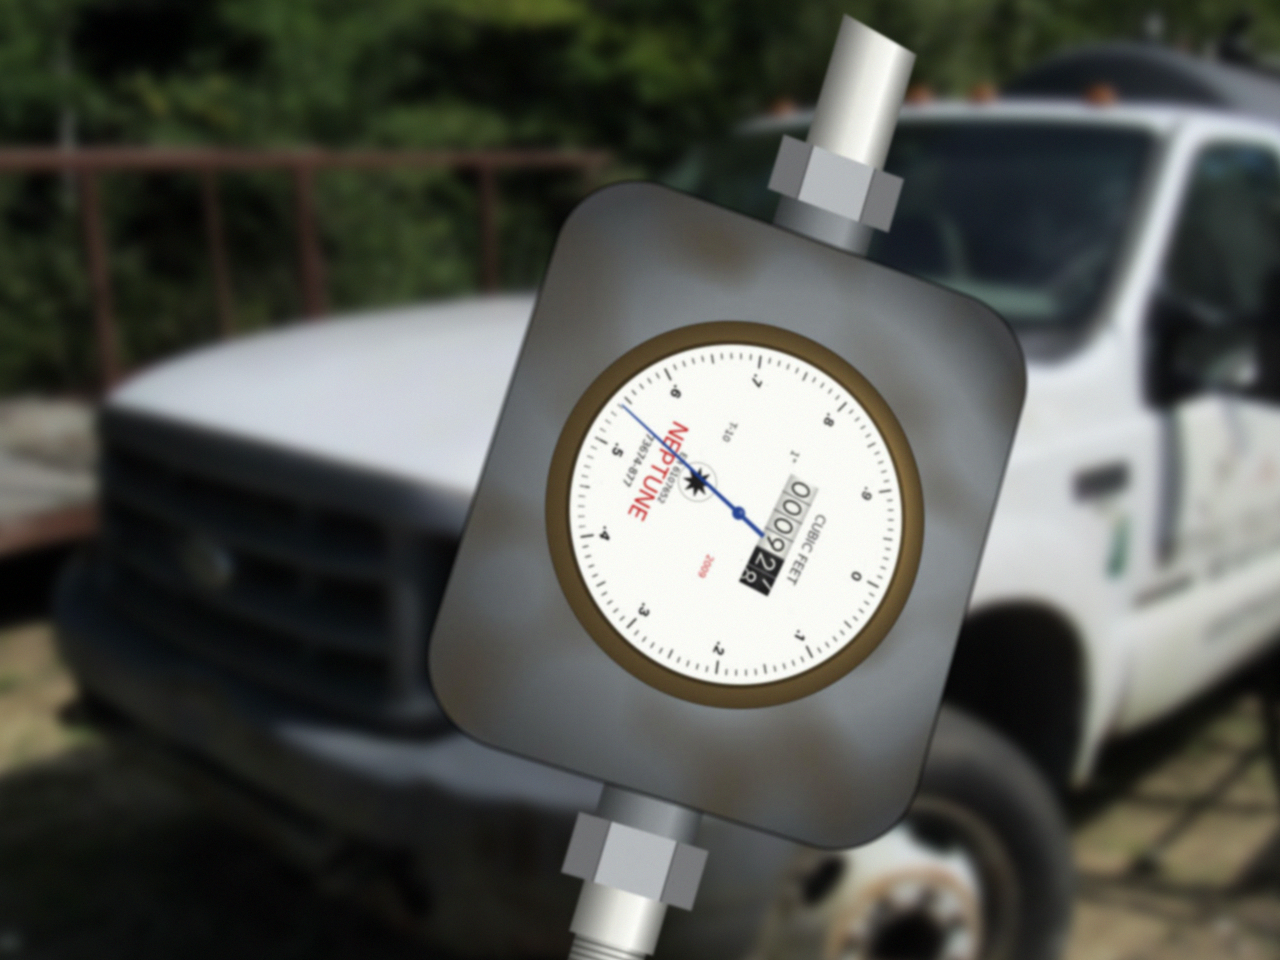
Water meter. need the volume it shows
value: 927.54 ft³
